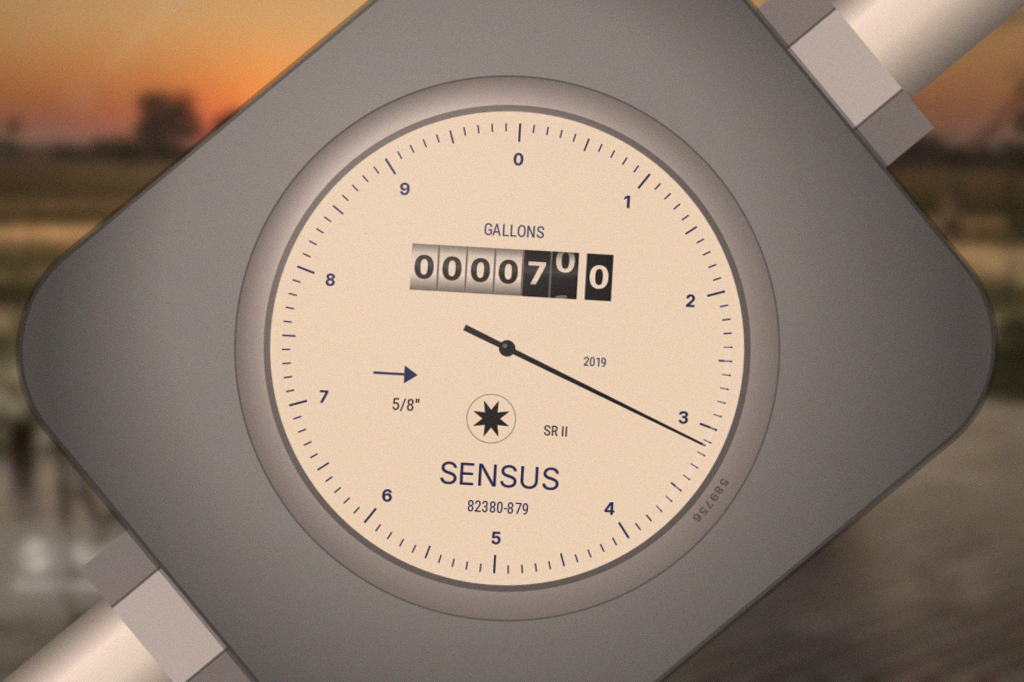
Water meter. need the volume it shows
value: 703.1 gal
